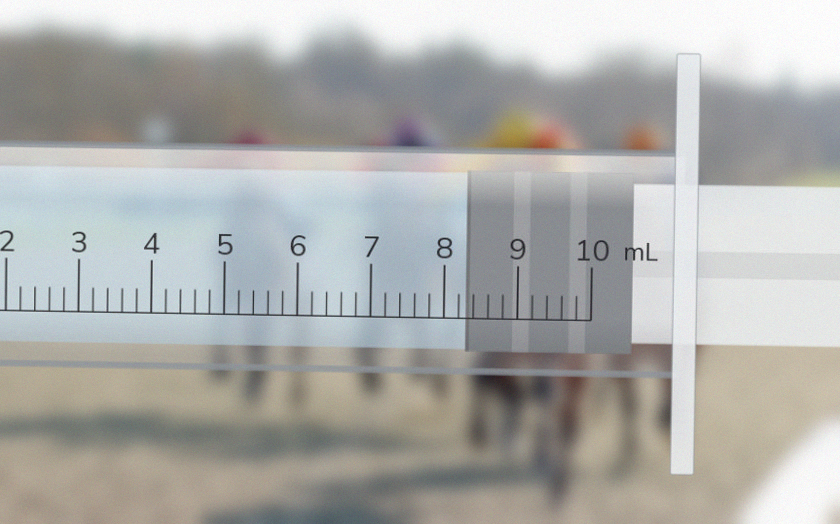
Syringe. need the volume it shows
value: 8.3 mL
